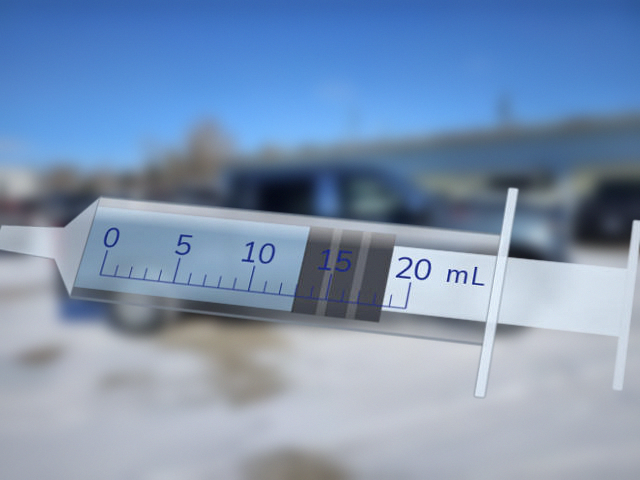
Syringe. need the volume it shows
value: 13 mL
